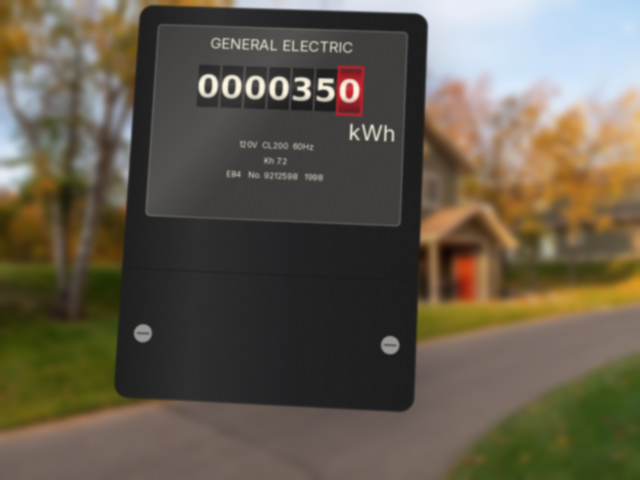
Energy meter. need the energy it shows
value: 35.0 kWh
